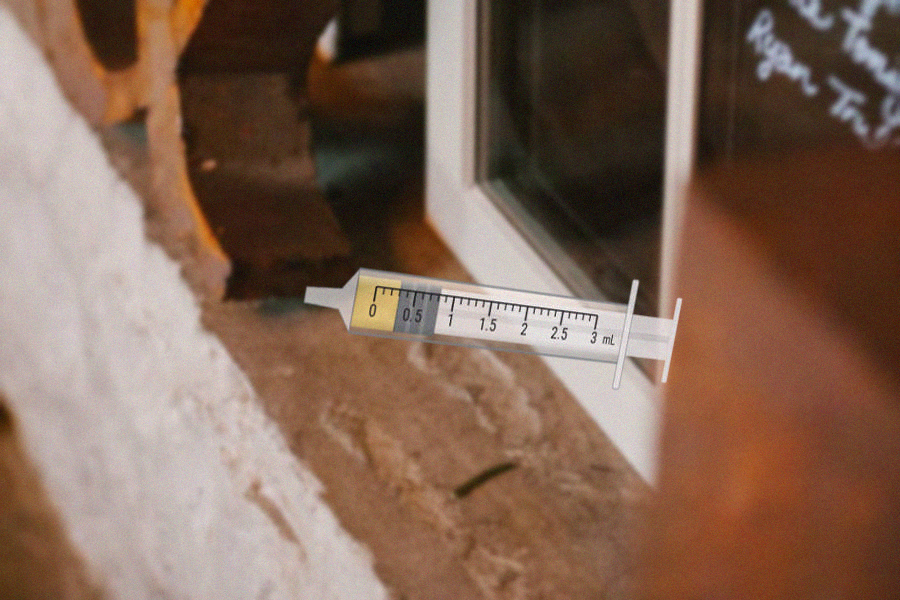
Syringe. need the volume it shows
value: 0.3 mL
